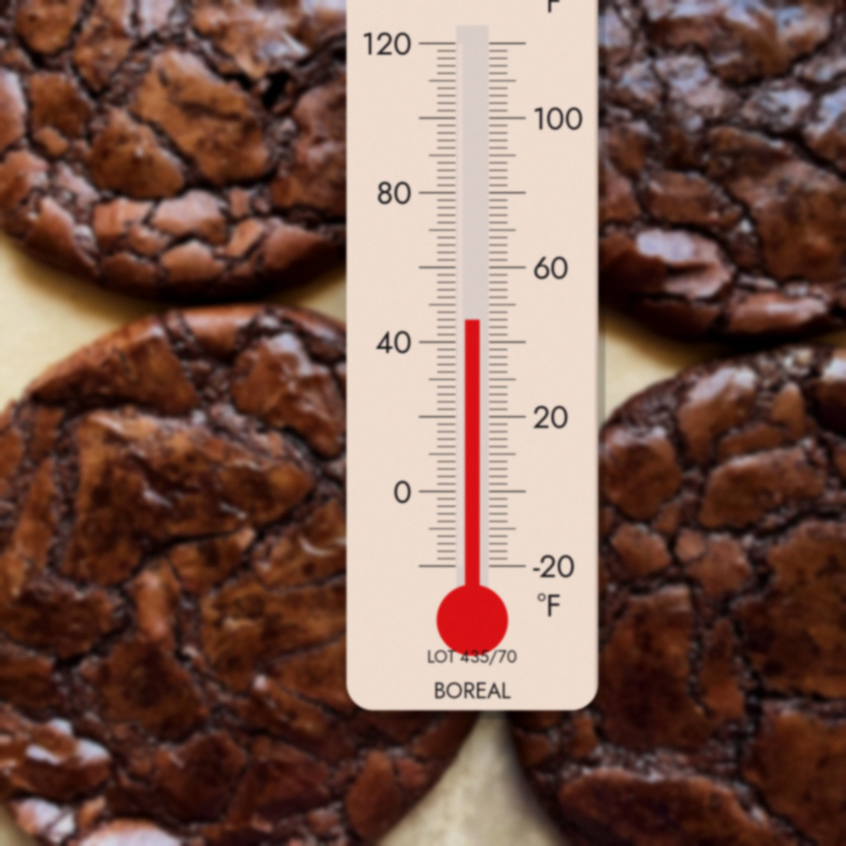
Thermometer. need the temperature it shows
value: 46 °F
